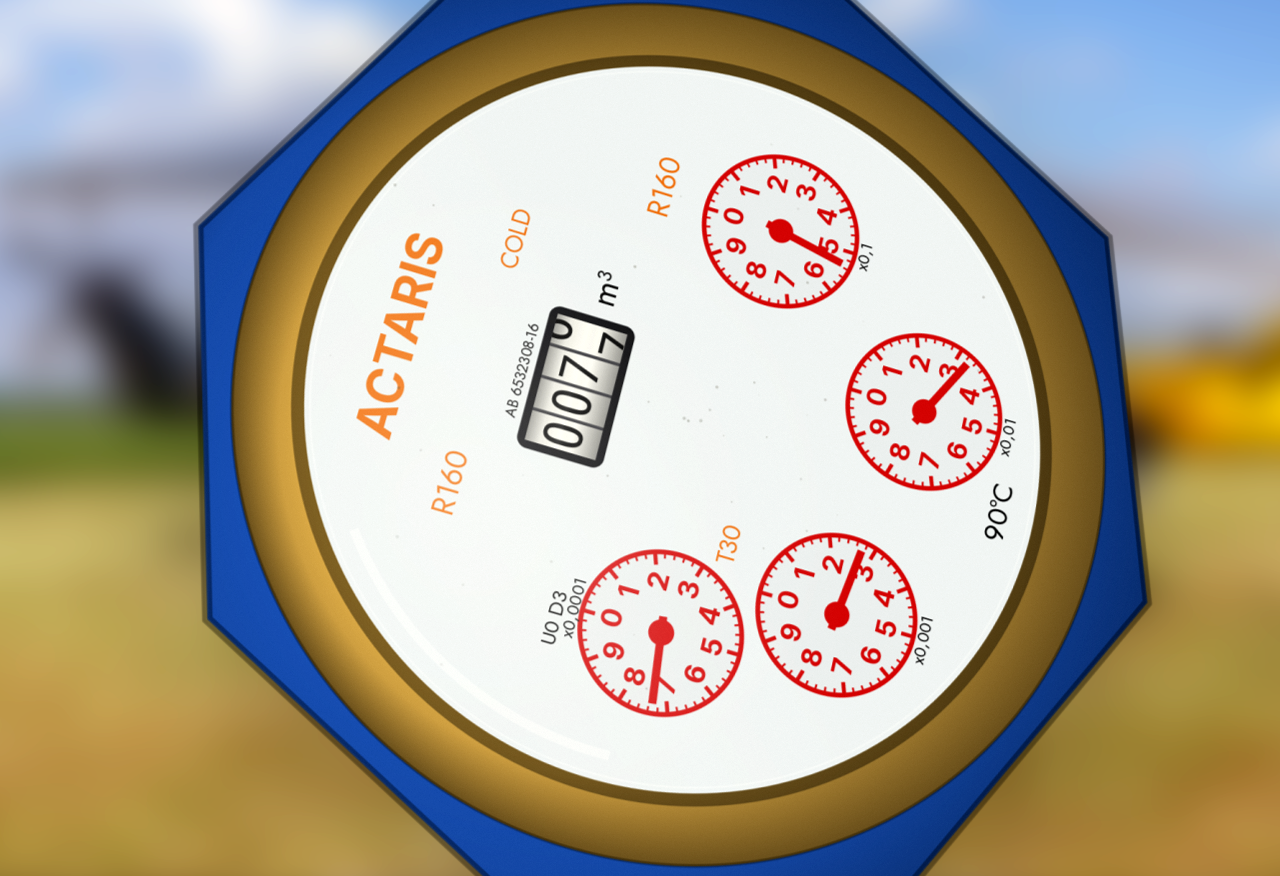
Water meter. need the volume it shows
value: 76.5327 m³
